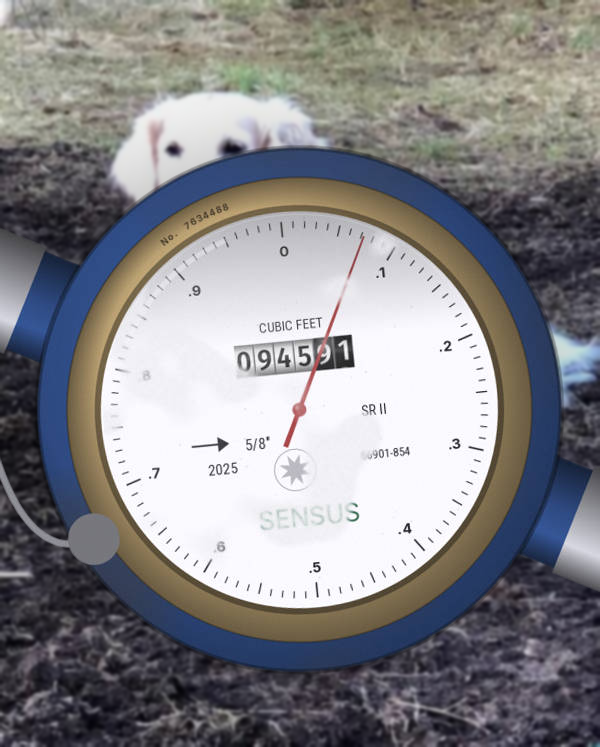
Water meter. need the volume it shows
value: 94591.07 ft³
